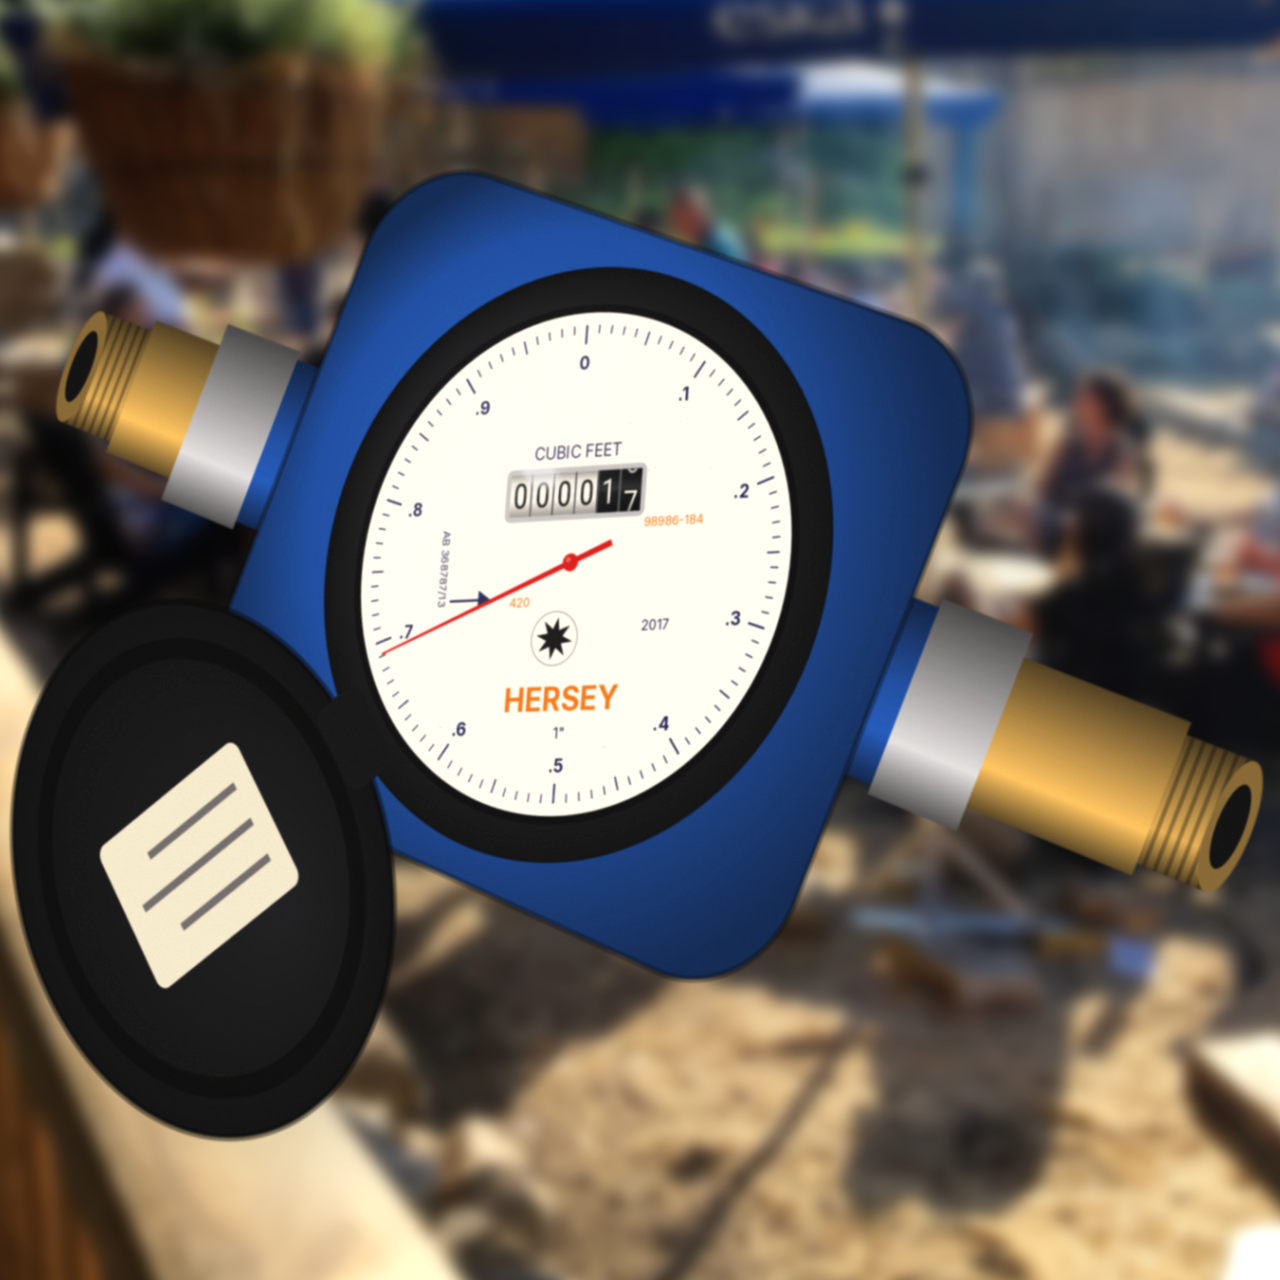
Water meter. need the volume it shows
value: 16.69 ft³
